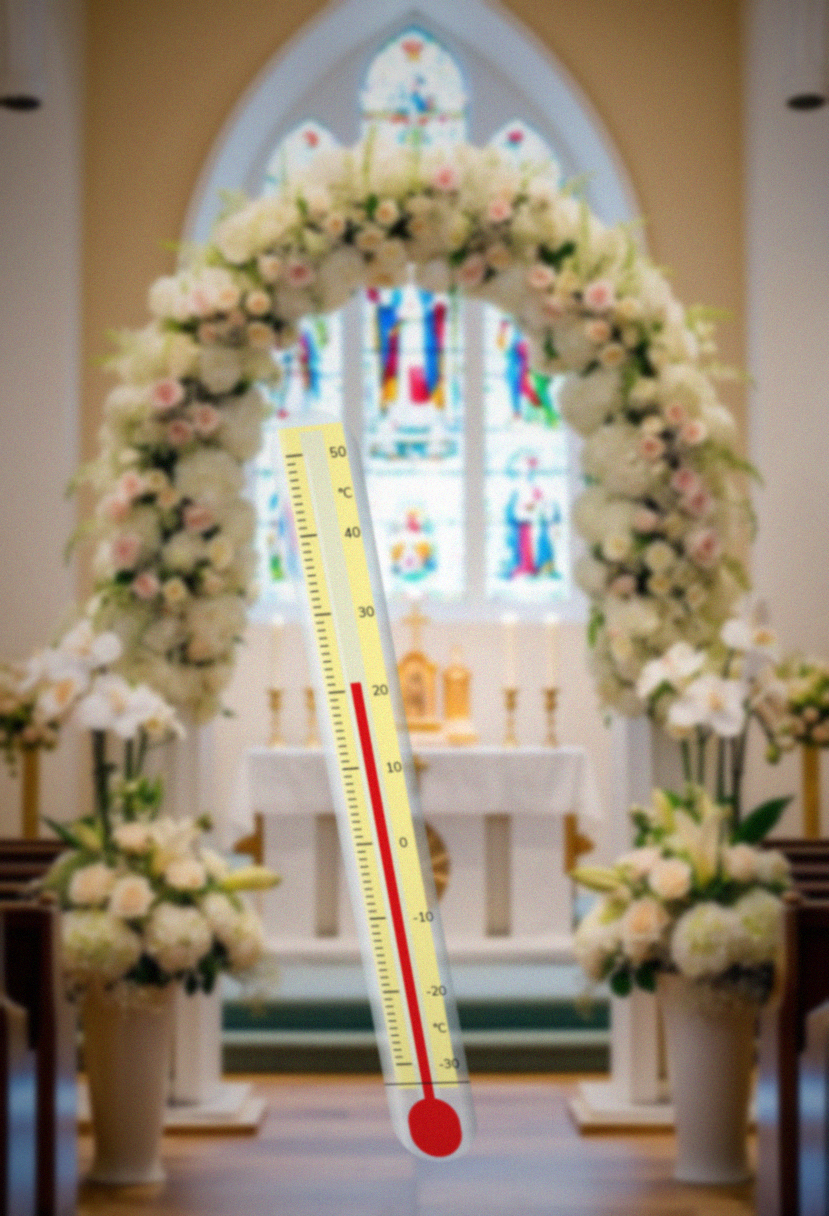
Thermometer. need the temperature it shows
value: 21 °C
